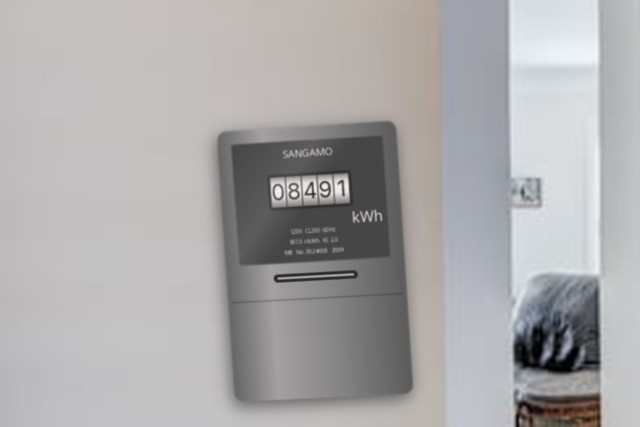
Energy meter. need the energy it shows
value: 8491 kWh
